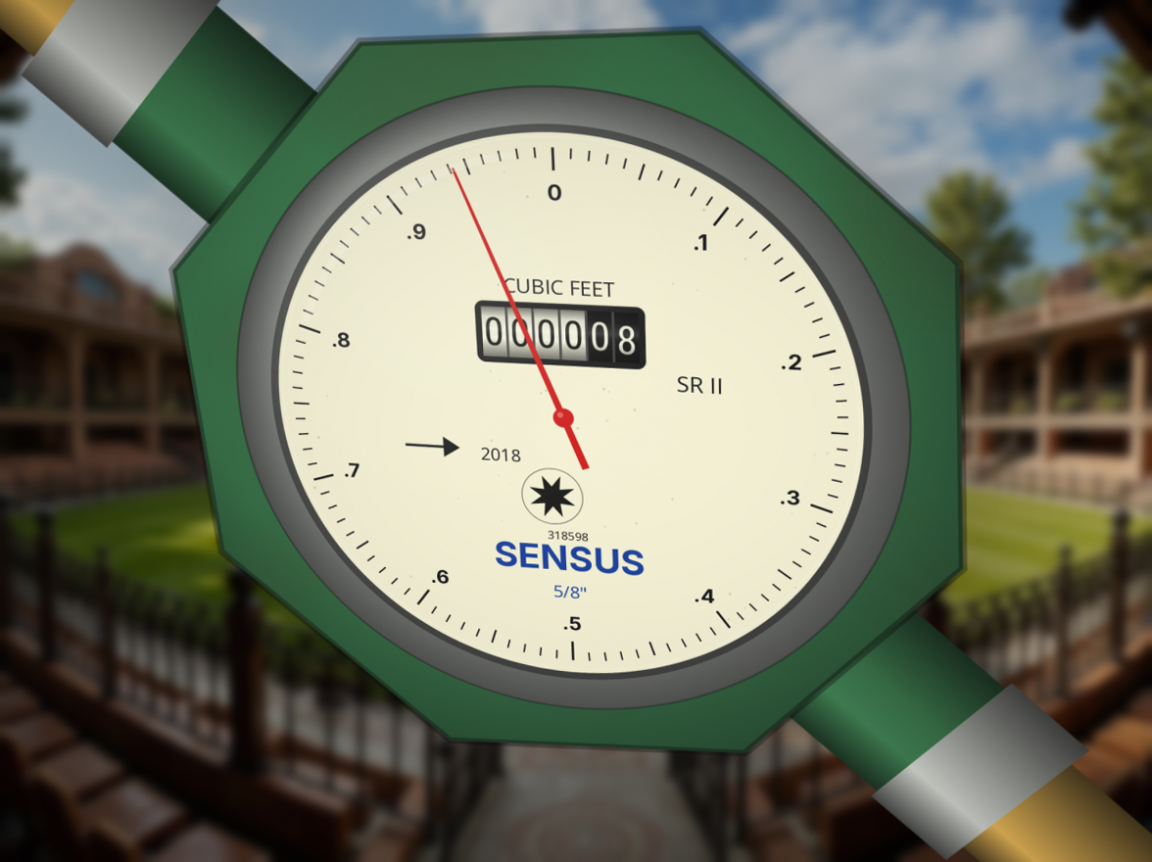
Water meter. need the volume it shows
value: 7.94 ft³
